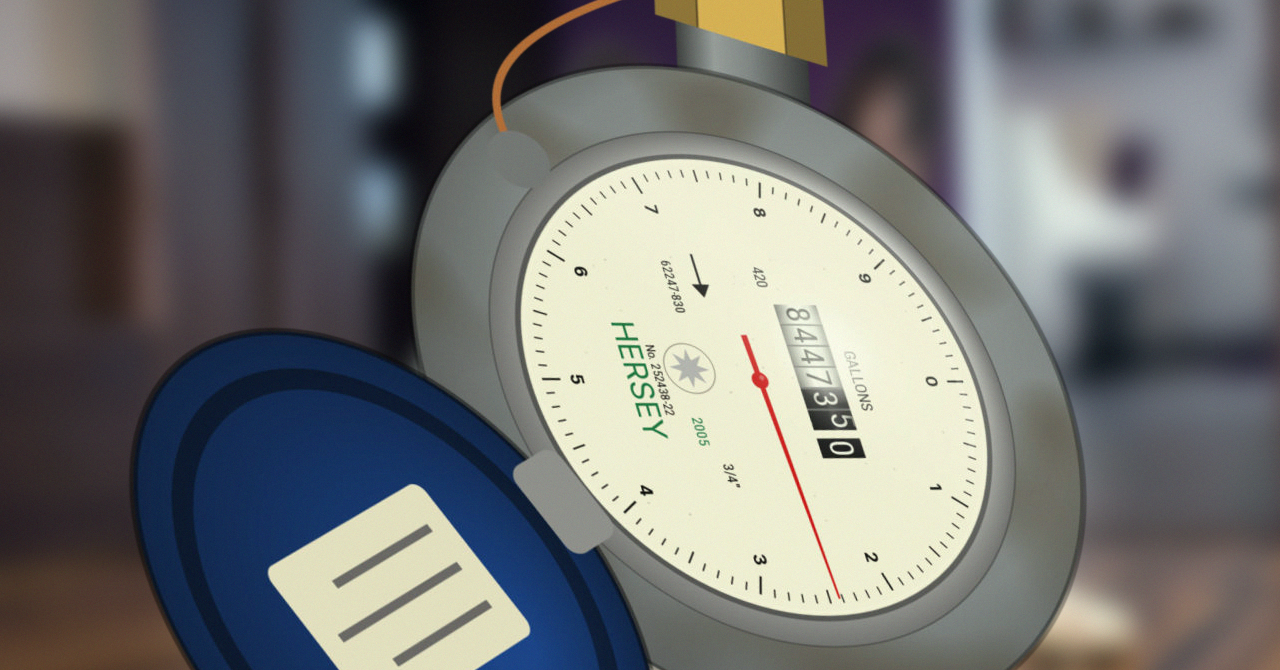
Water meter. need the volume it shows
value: 8447352.4 gal
